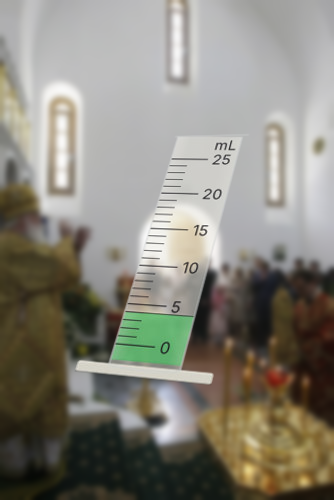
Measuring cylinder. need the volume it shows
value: 4 mL
